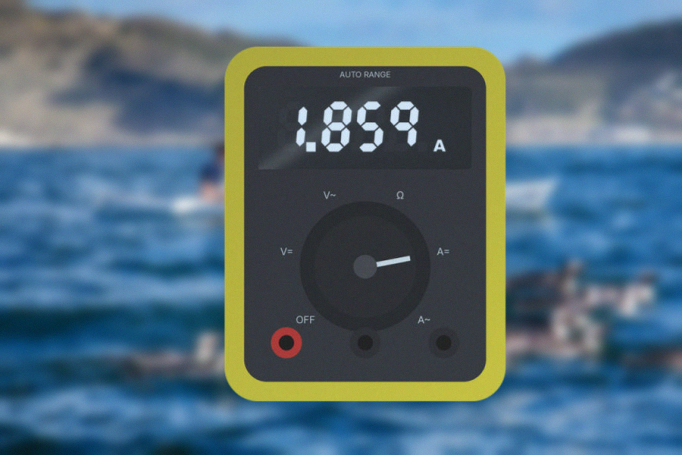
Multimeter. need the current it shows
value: 1.859 A
